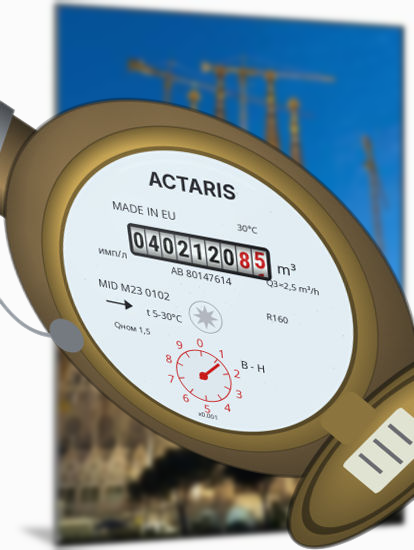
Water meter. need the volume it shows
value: 402120.851 m³
